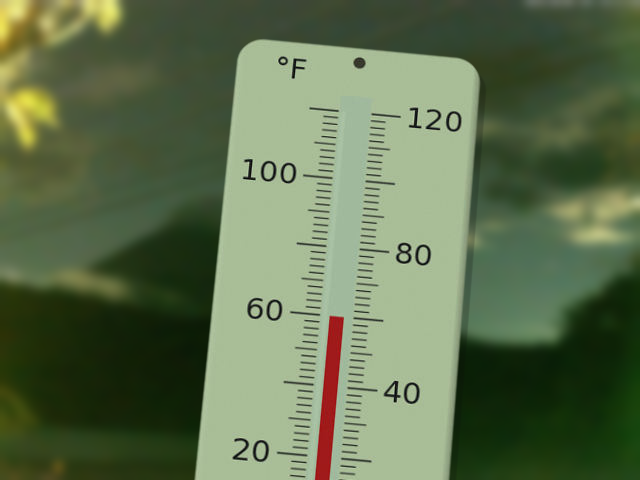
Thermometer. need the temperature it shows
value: 60 °F
